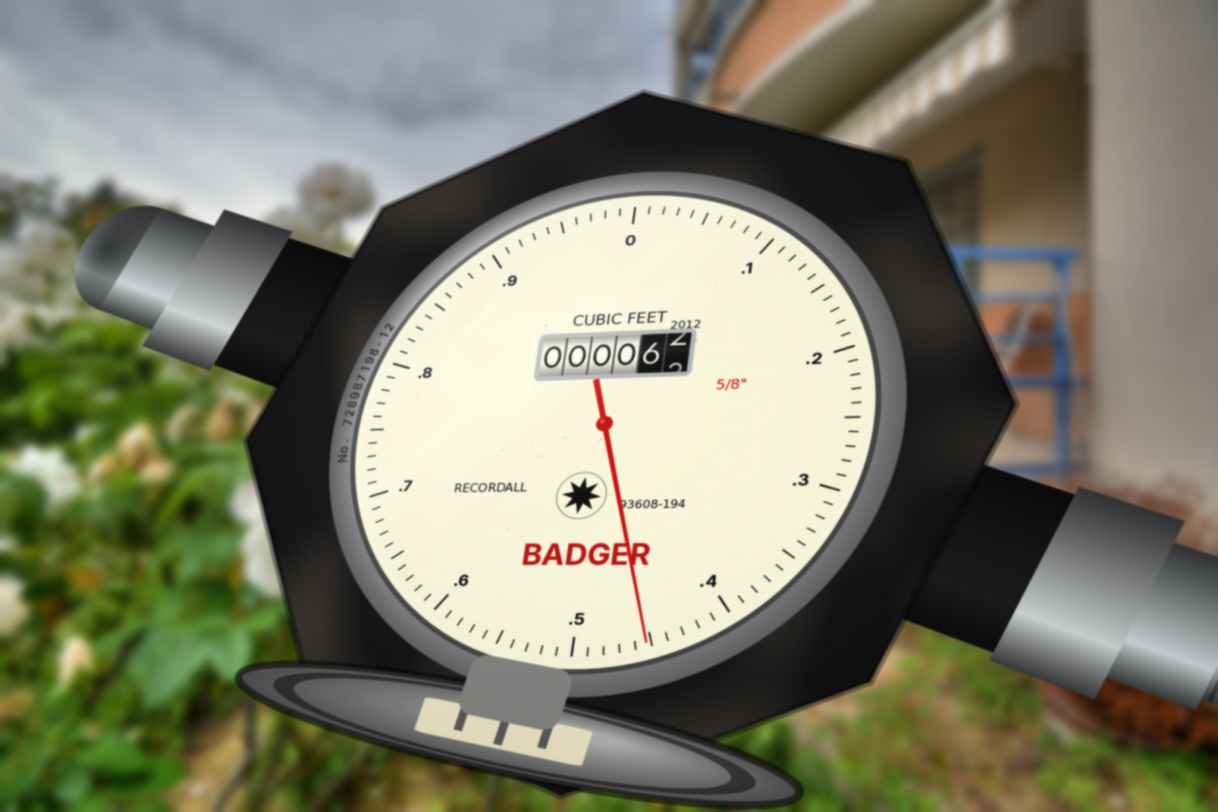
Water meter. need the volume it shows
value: 62.45 ft³
